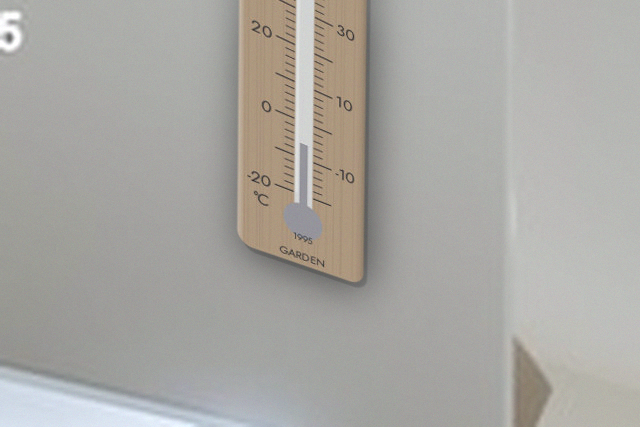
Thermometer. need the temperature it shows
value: -6 °C
